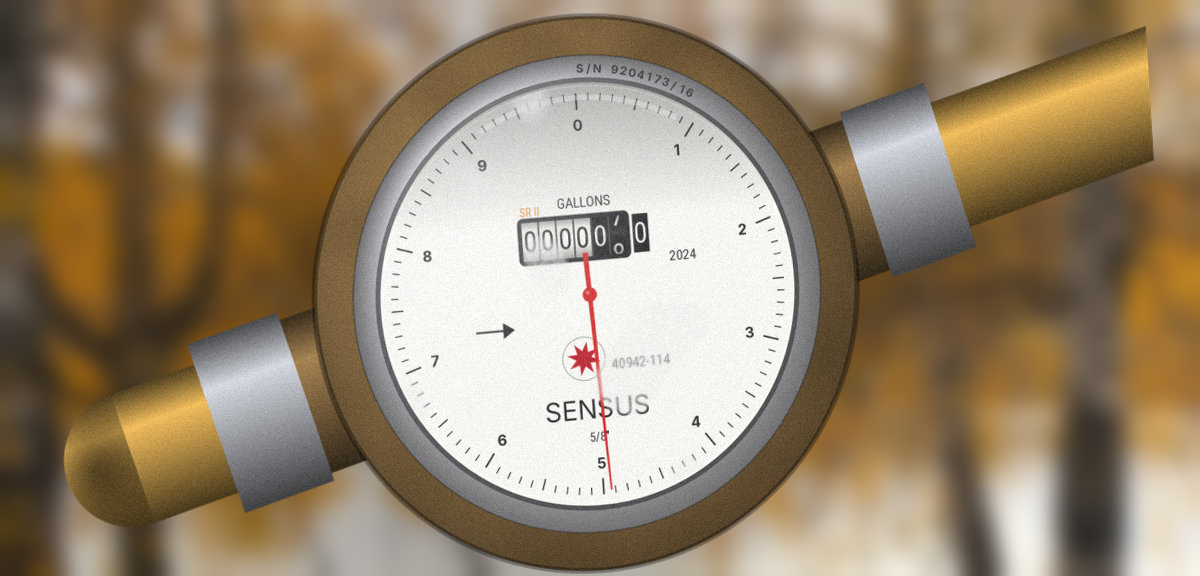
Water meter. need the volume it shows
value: 74.9 gal
